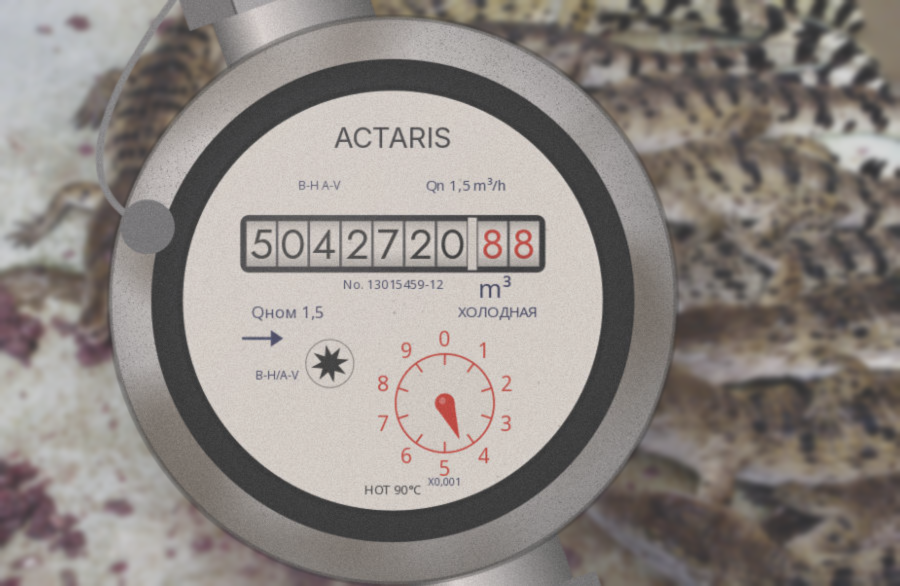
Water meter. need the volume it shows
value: 5042720.884 m³
